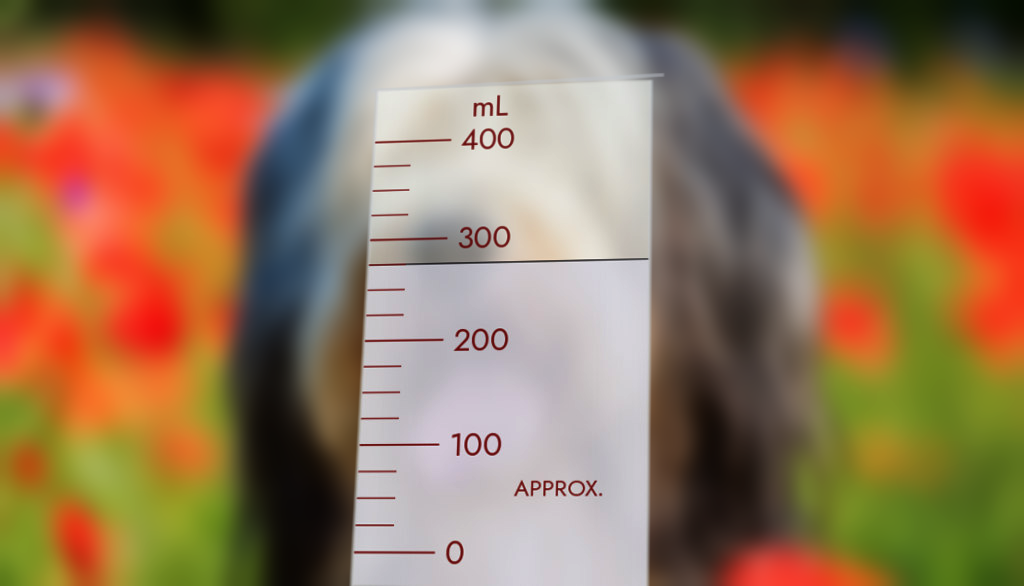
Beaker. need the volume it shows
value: 275 mL
